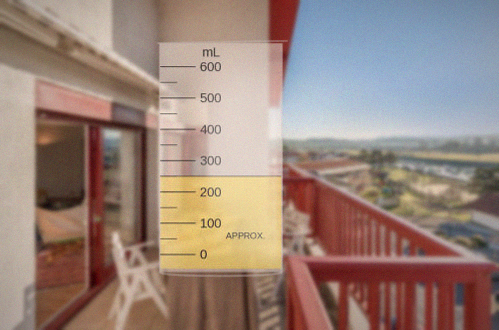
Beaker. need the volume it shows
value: 250 mL
